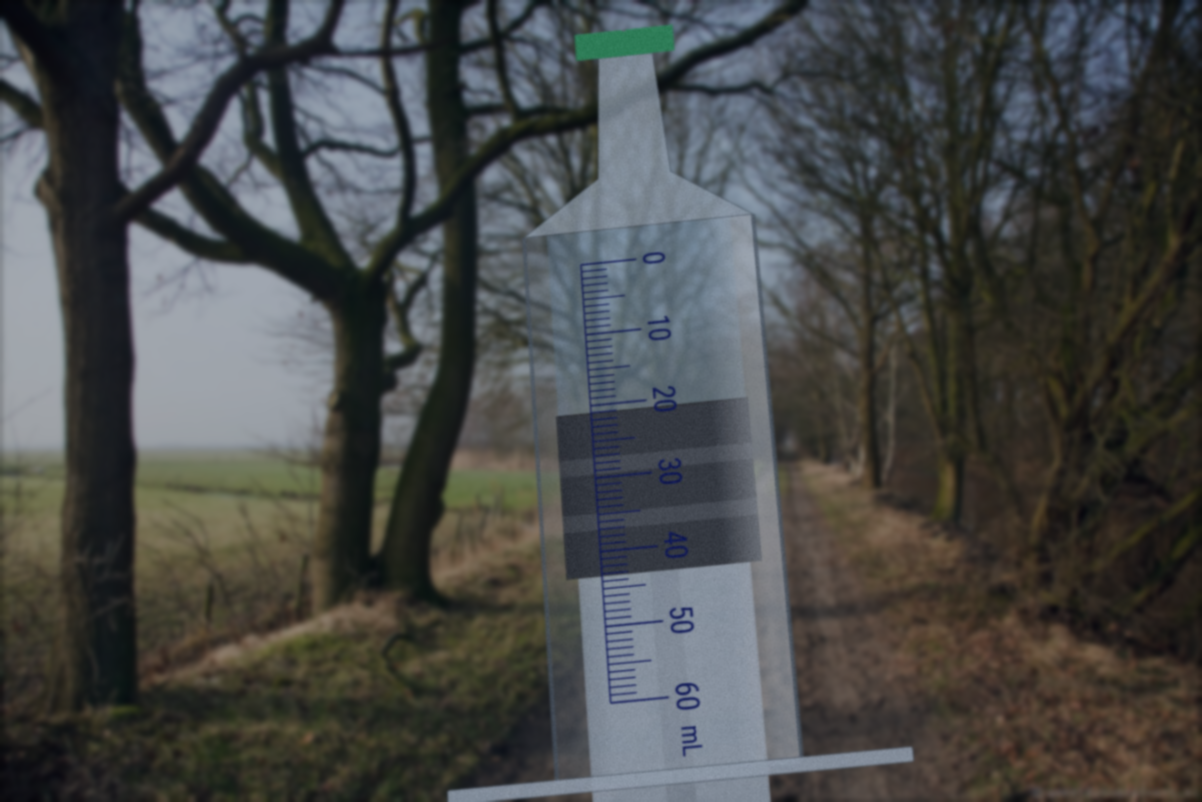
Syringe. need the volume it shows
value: 21 mL
